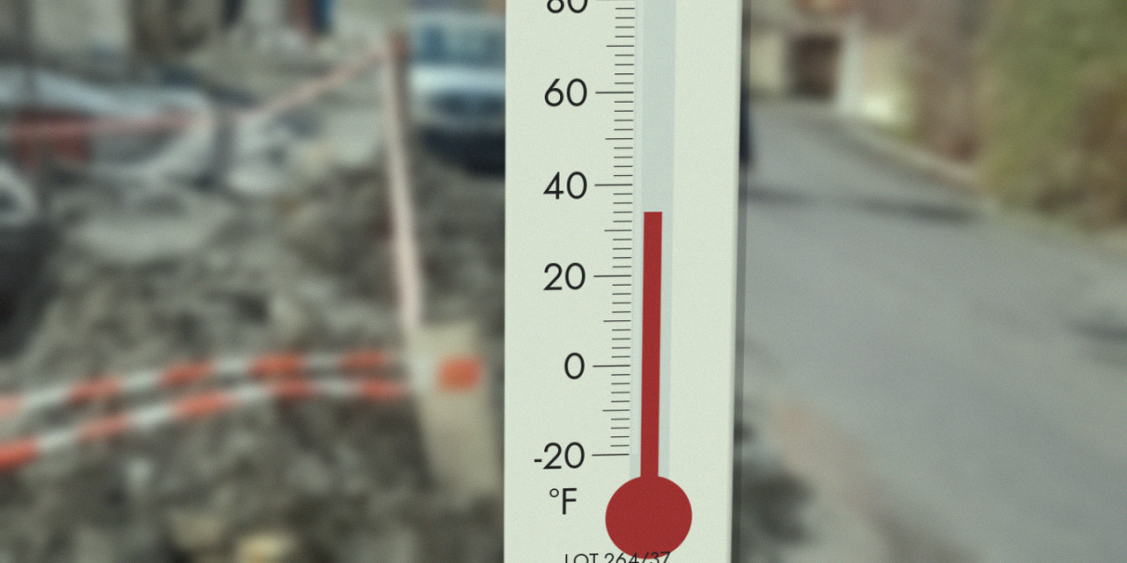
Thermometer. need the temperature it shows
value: 34 °F
